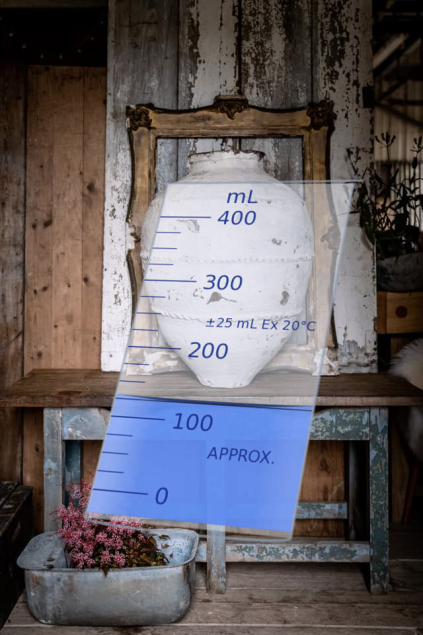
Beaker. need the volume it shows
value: 125 mL
